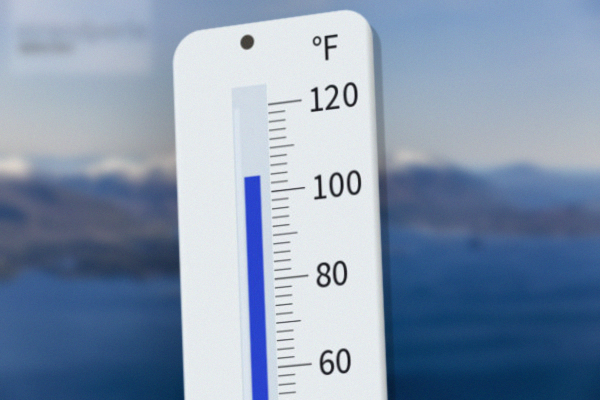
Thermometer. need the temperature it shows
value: 104 °F
